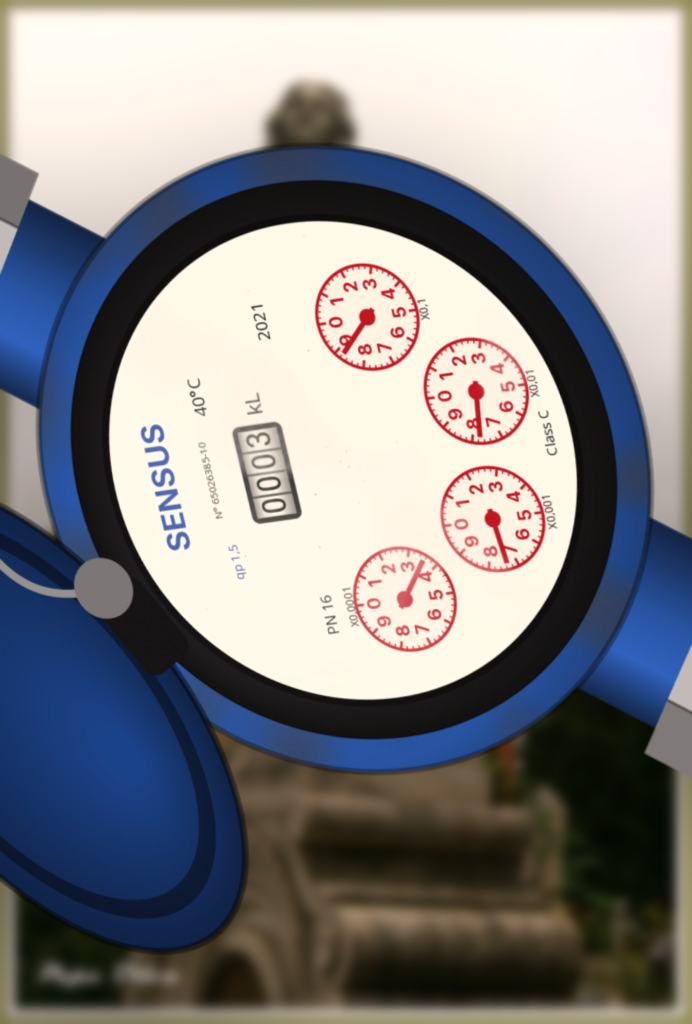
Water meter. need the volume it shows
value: 3.8773 kL
